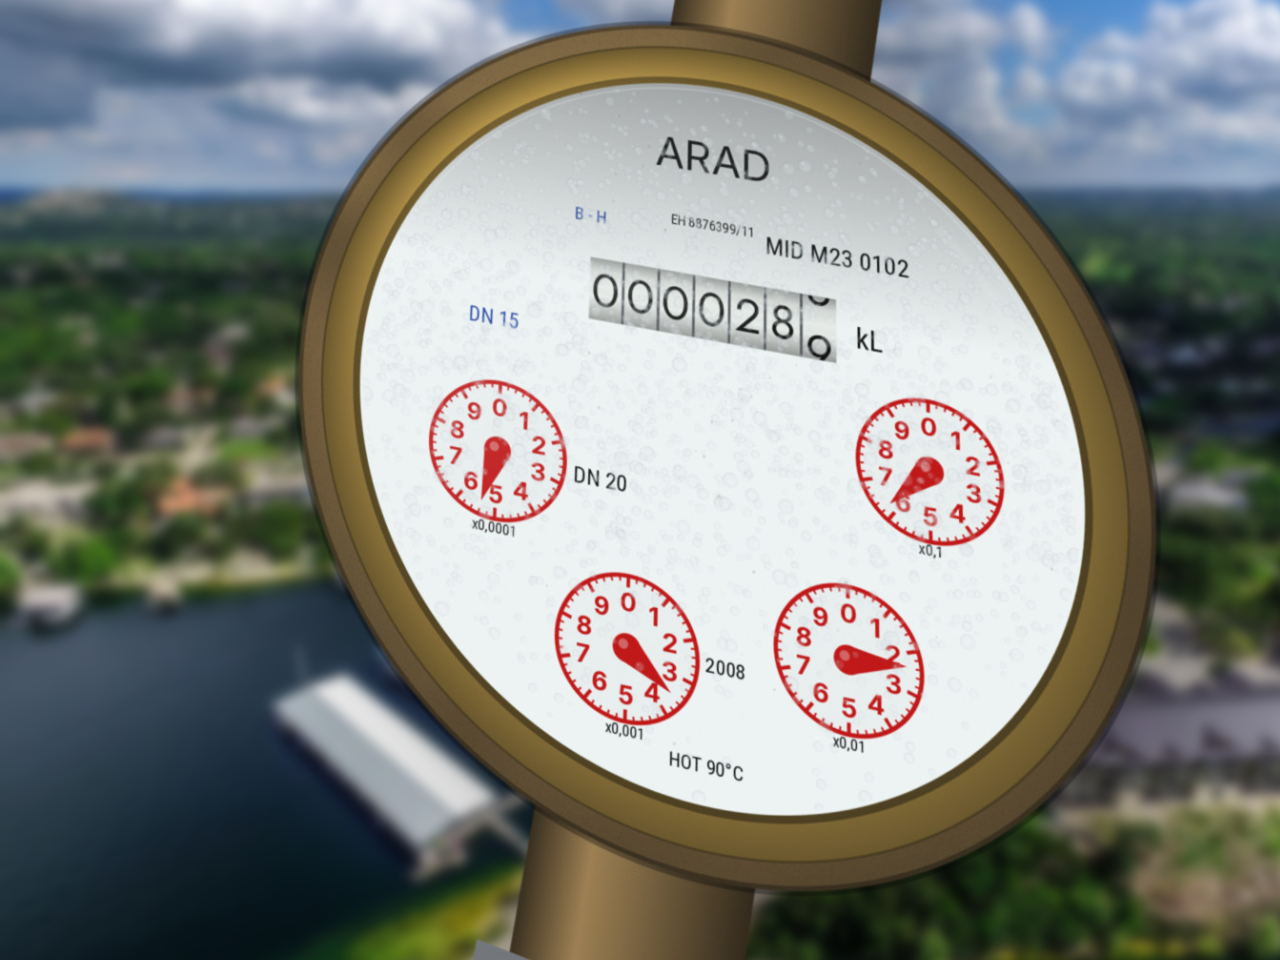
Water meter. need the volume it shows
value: 288.6235 kL
